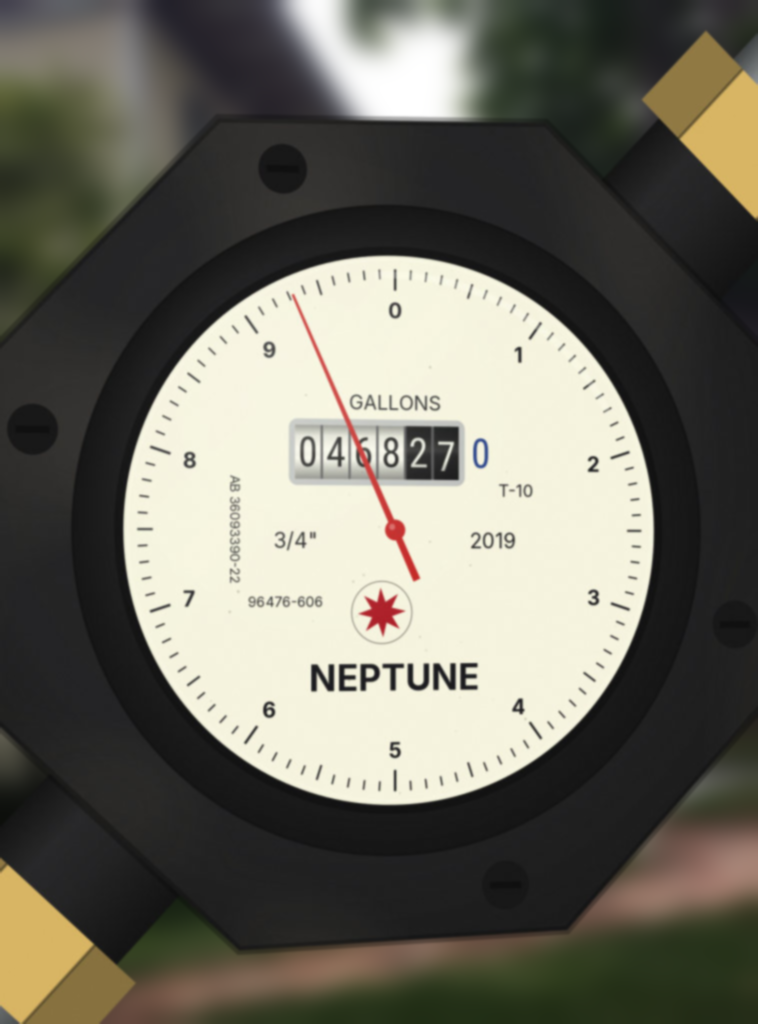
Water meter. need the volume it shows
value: 468269.3 gal
